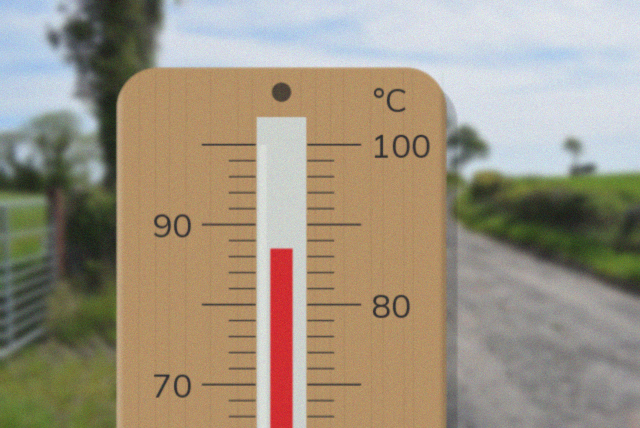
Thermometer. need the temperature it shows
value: 87 °C
